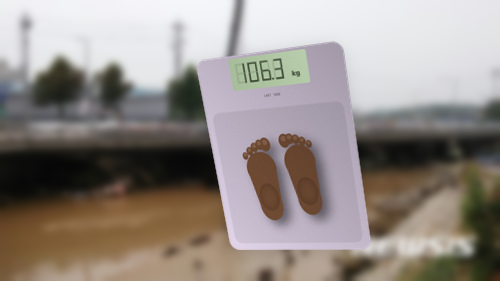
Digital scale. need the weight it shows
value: 106.3 kg
